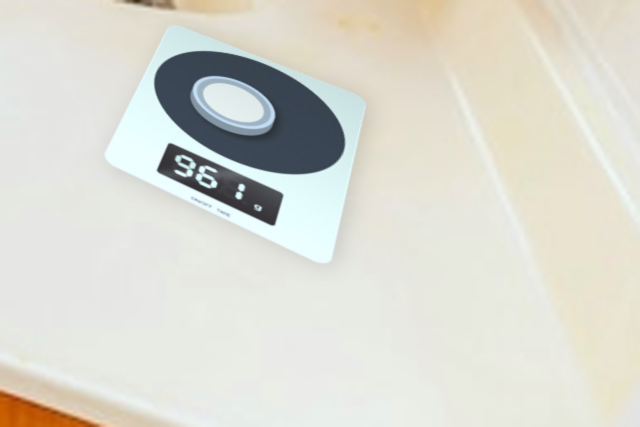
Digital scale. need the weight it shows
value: 961 g
